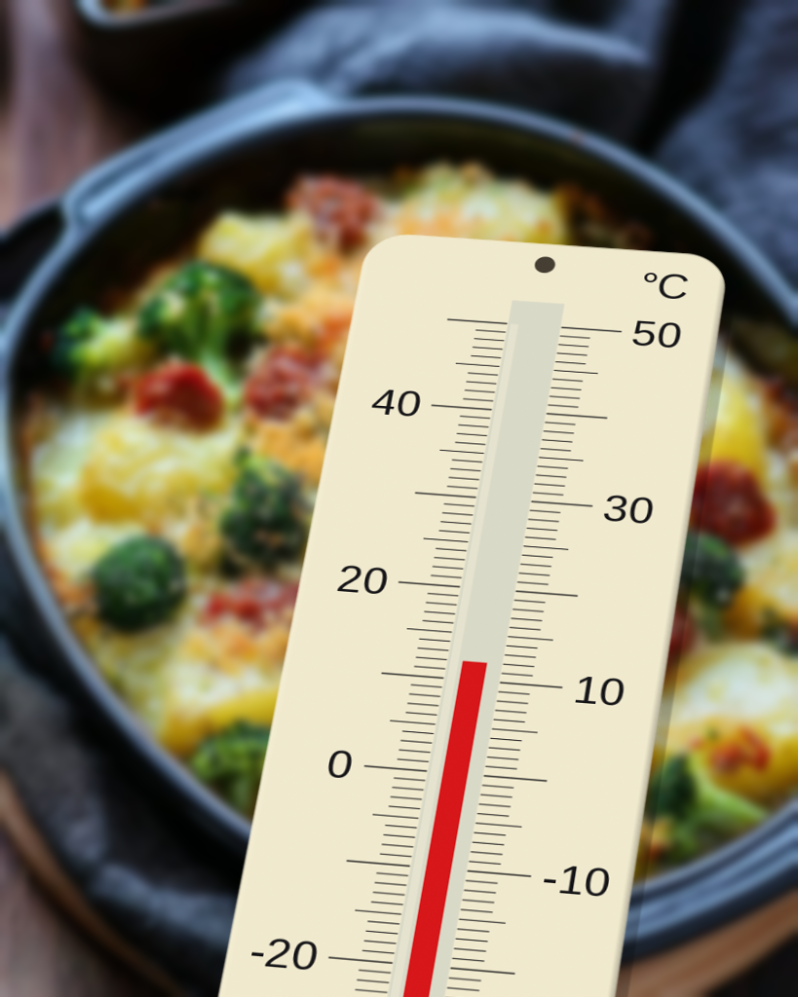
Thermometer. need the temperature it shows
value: 12 °C
